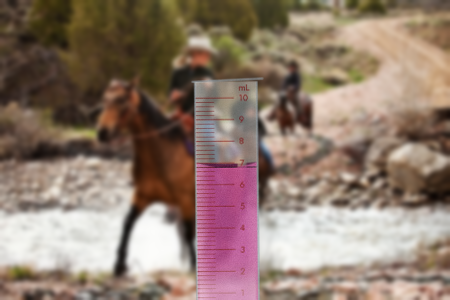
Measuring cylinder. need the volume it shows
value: 6.8 mL
